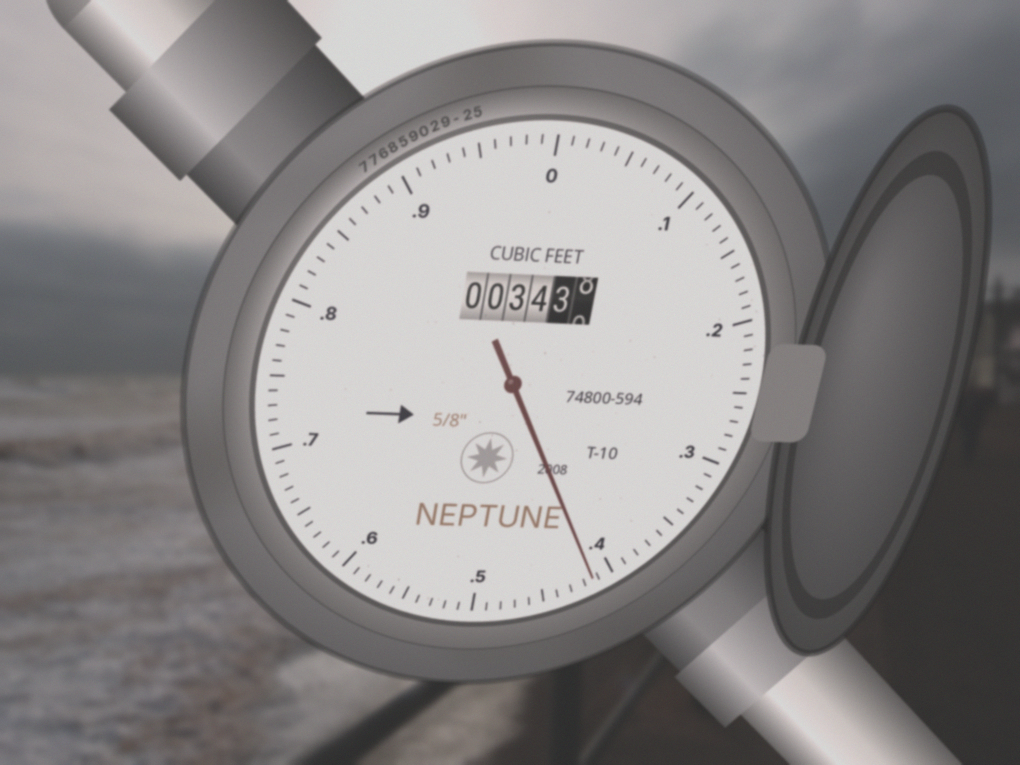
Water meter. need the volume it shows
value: 3438.41 ft³
